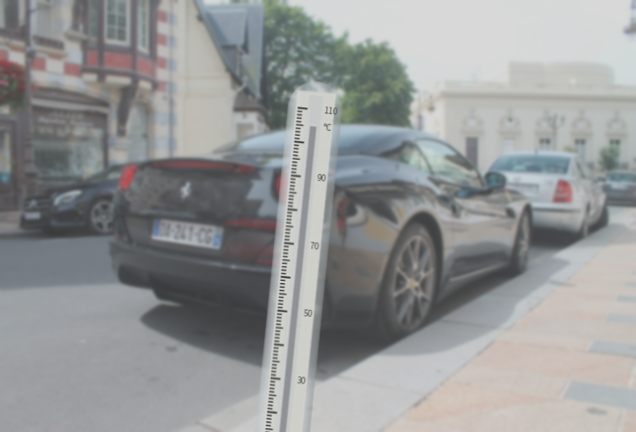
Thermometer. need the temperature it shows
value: 105 °C
